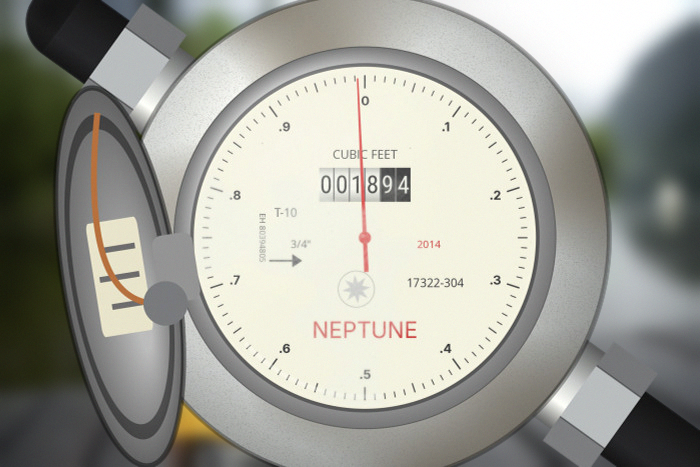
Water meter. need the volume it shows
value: 1893.99 ft³
